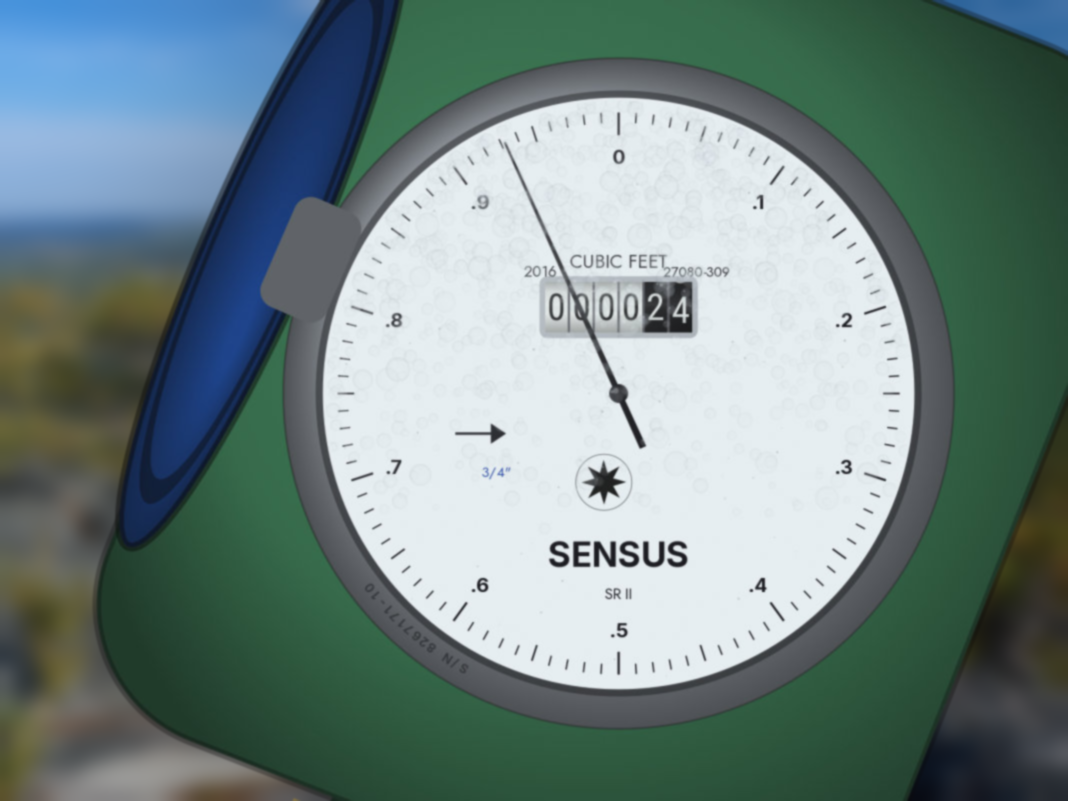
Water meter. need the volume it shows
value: 23.93 ft³
